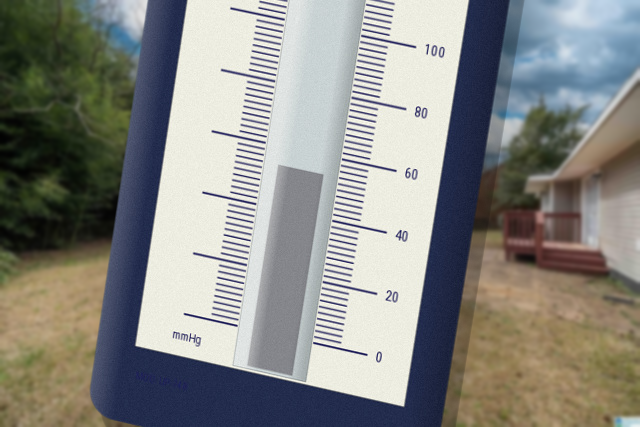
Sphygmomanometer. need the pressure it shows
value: 54 mmHg
